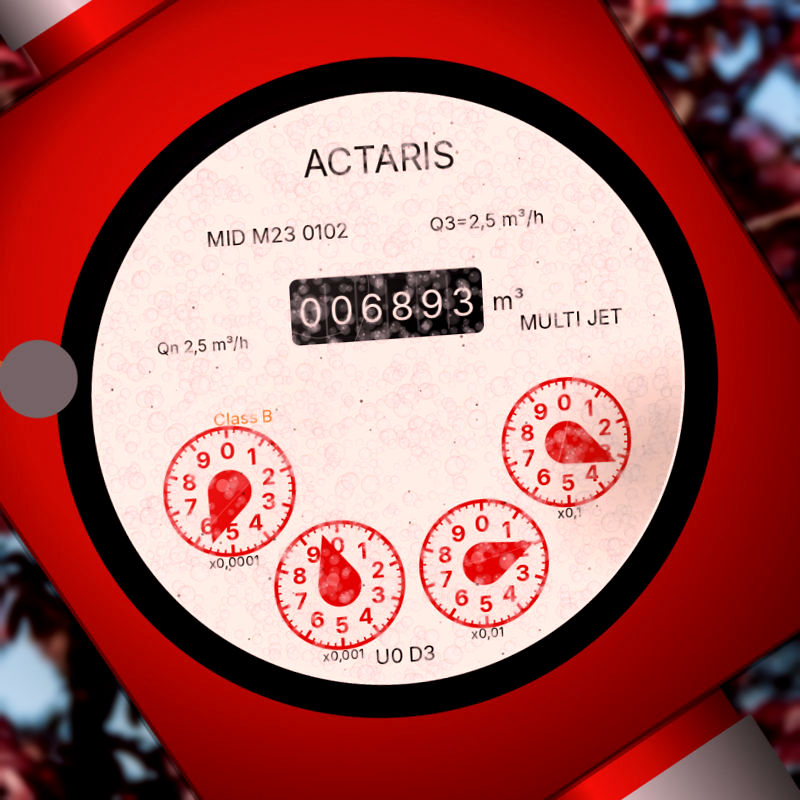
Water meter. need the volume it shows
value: 6893.3195 m³
